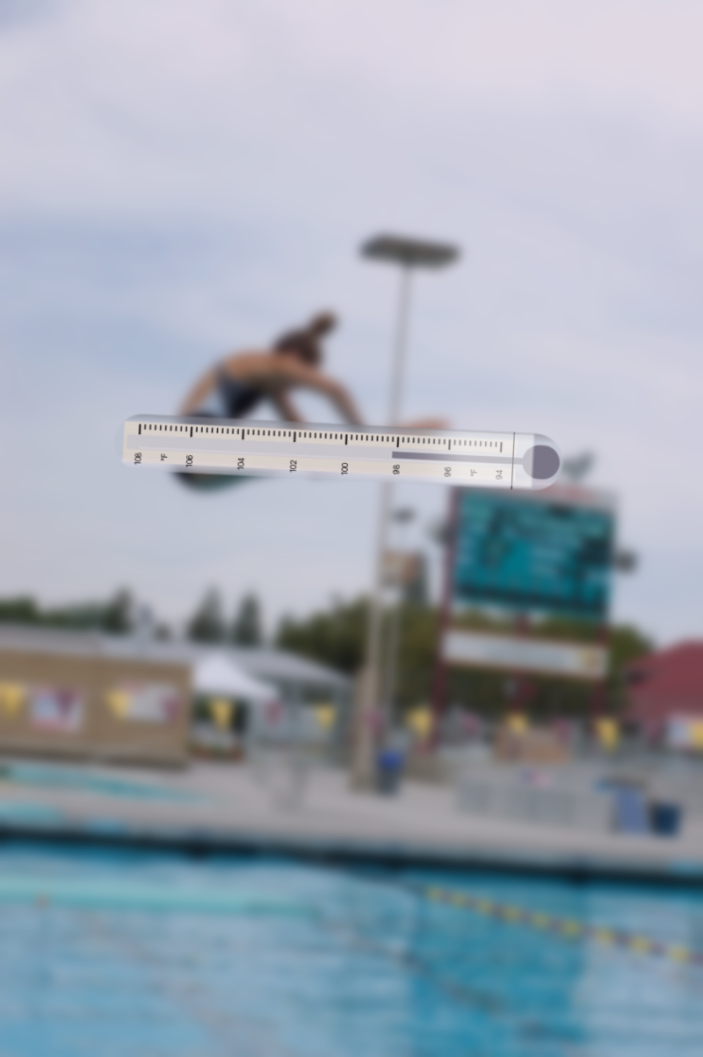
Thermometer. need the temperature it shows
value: 98.2 °F
